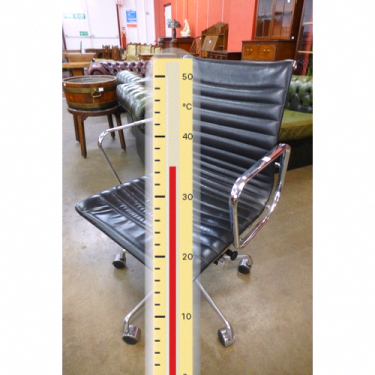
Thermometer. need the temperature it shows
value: 35 °C
